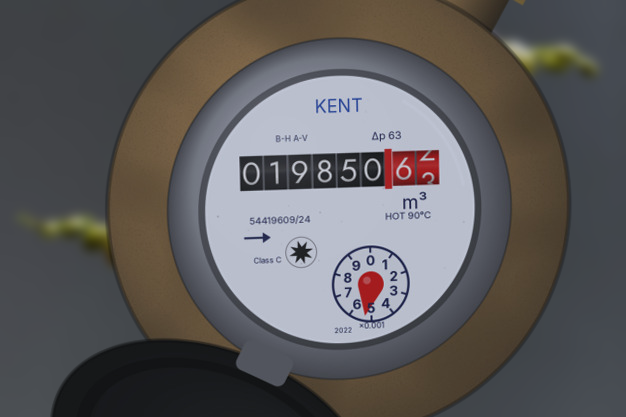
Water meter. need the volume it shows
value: 19850.625 m³
